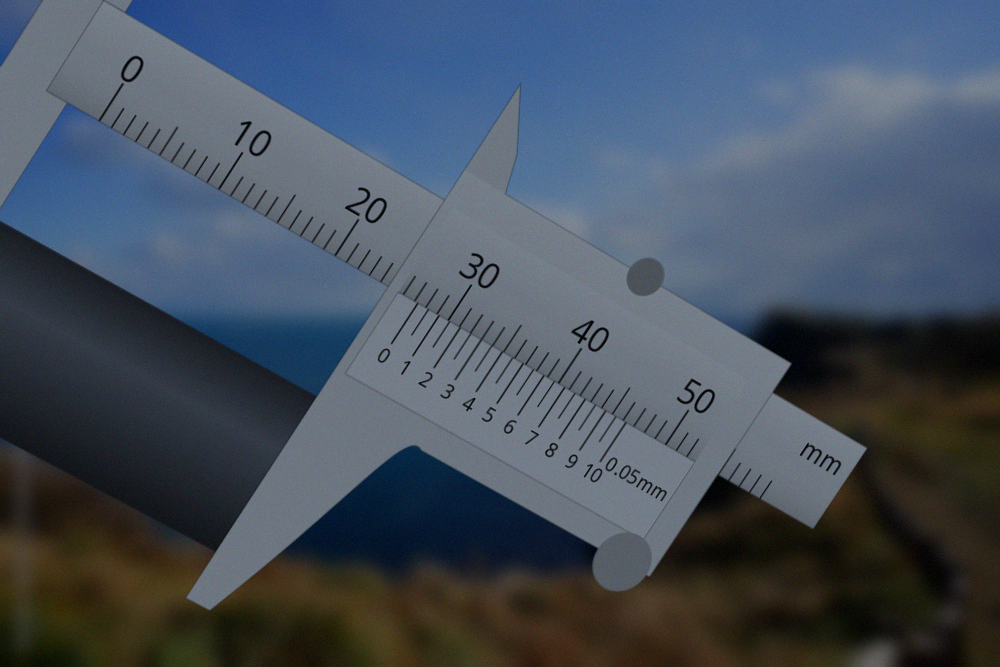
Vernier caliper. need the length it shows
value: 27.3 mm
